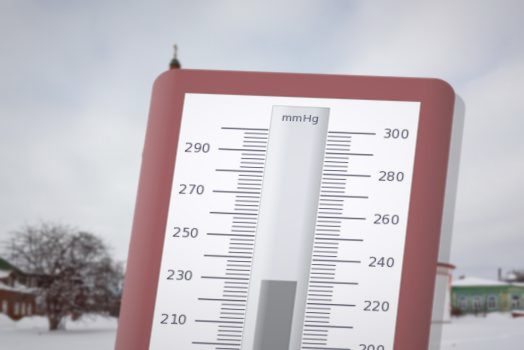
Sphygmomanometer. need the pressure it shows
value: 230 mmHg
